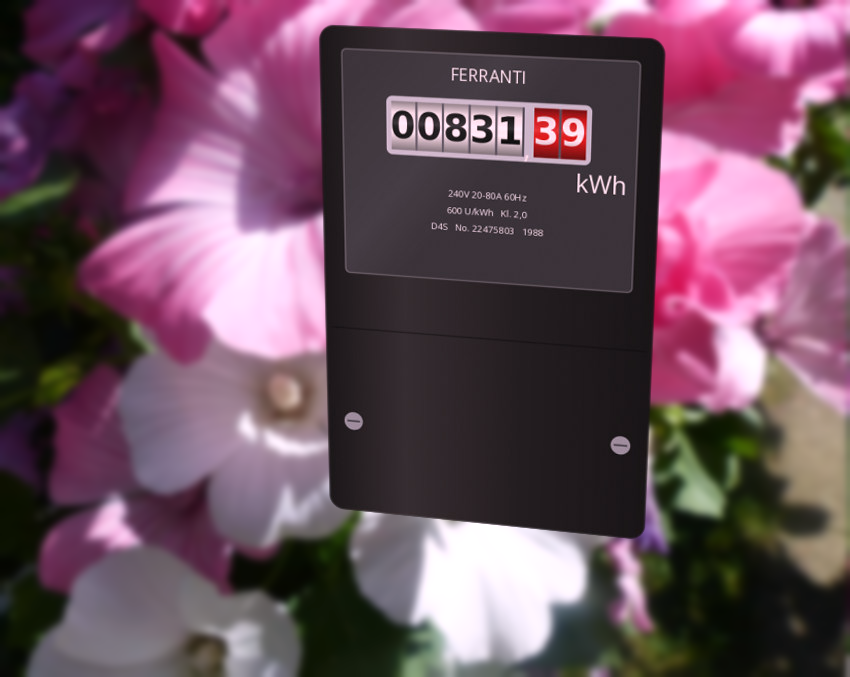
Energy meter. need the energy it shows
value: 831.39 kWh
